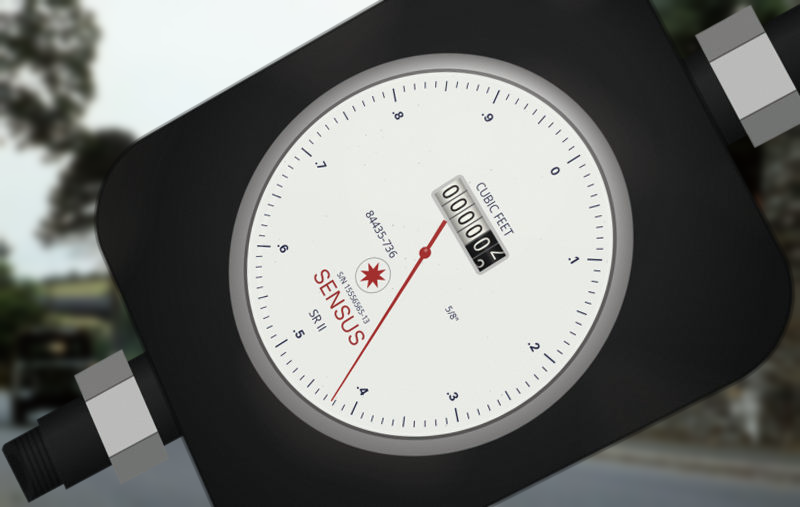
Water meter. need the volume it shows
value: 2.42 ft³
